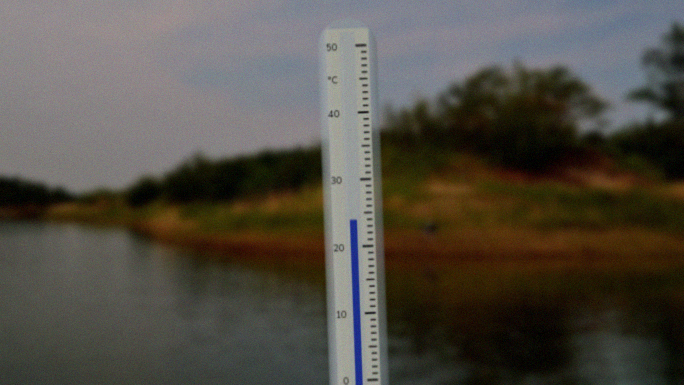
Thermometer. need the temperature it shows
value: 24 °C
